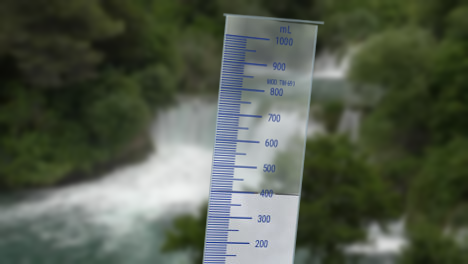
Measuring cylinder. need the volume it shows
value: 400 mL
